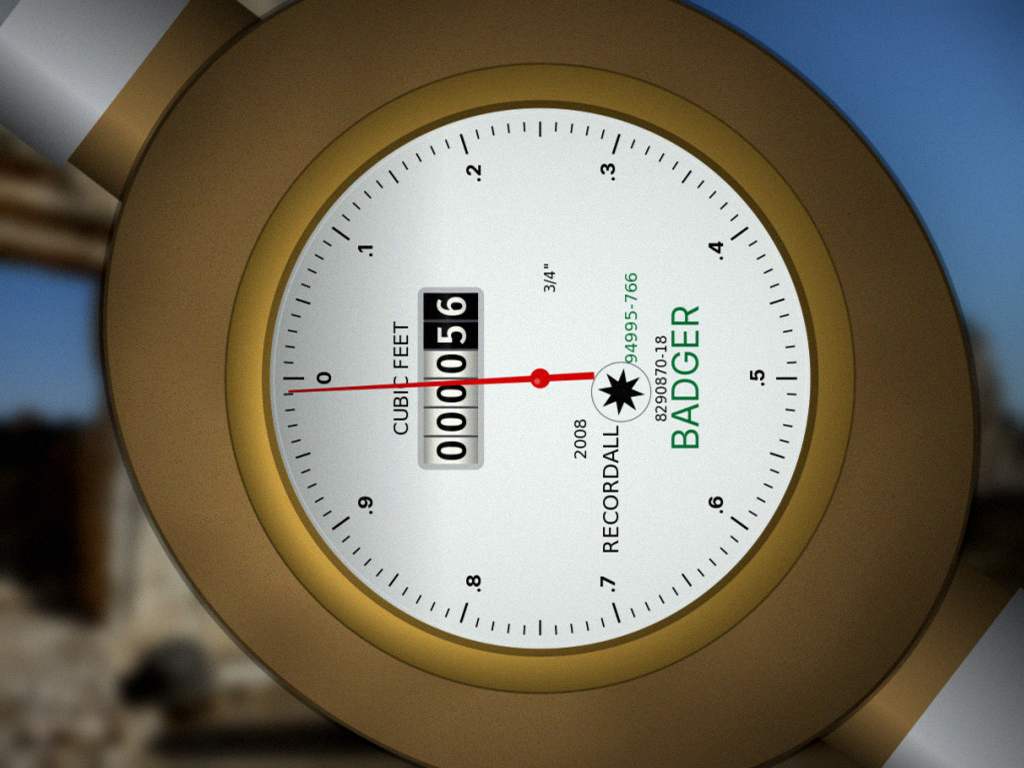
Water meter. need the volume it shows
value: 55.99 ft³
